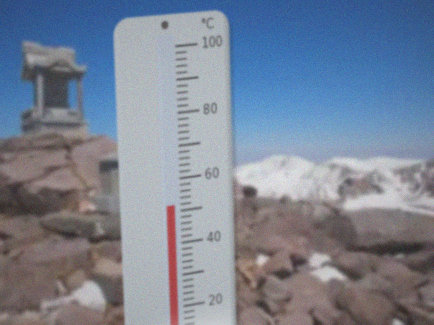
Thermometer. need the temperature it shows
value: 52 °C
